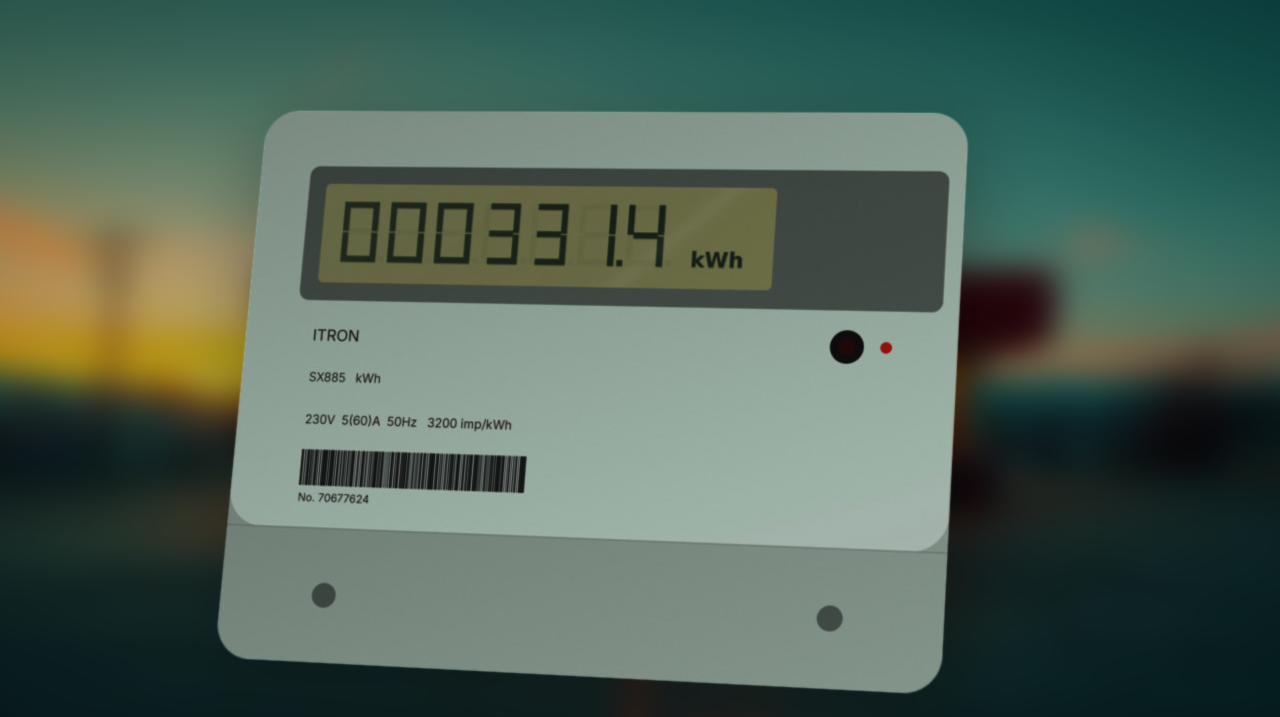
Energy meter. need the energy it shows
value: 331.4 kWh
